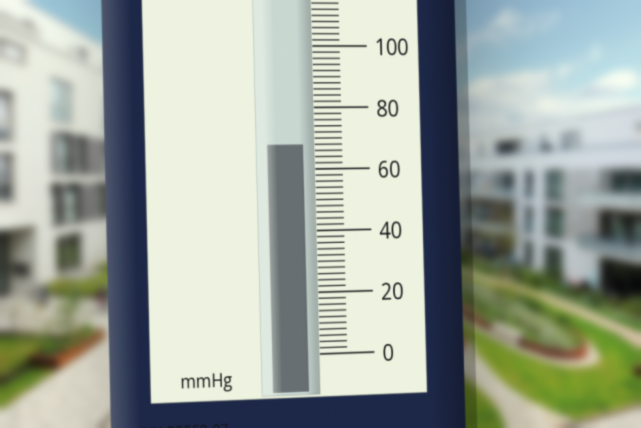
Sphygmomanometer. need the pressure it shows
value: 68 mmHg
